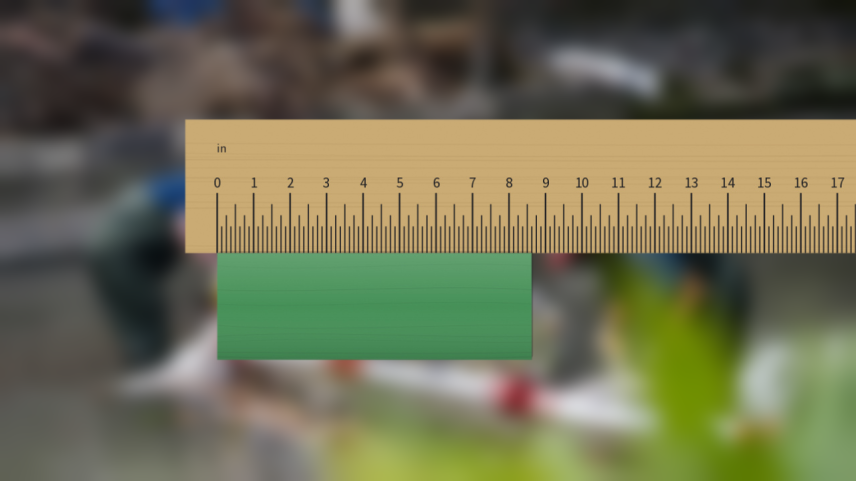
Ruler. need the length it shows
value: 8.625 in
